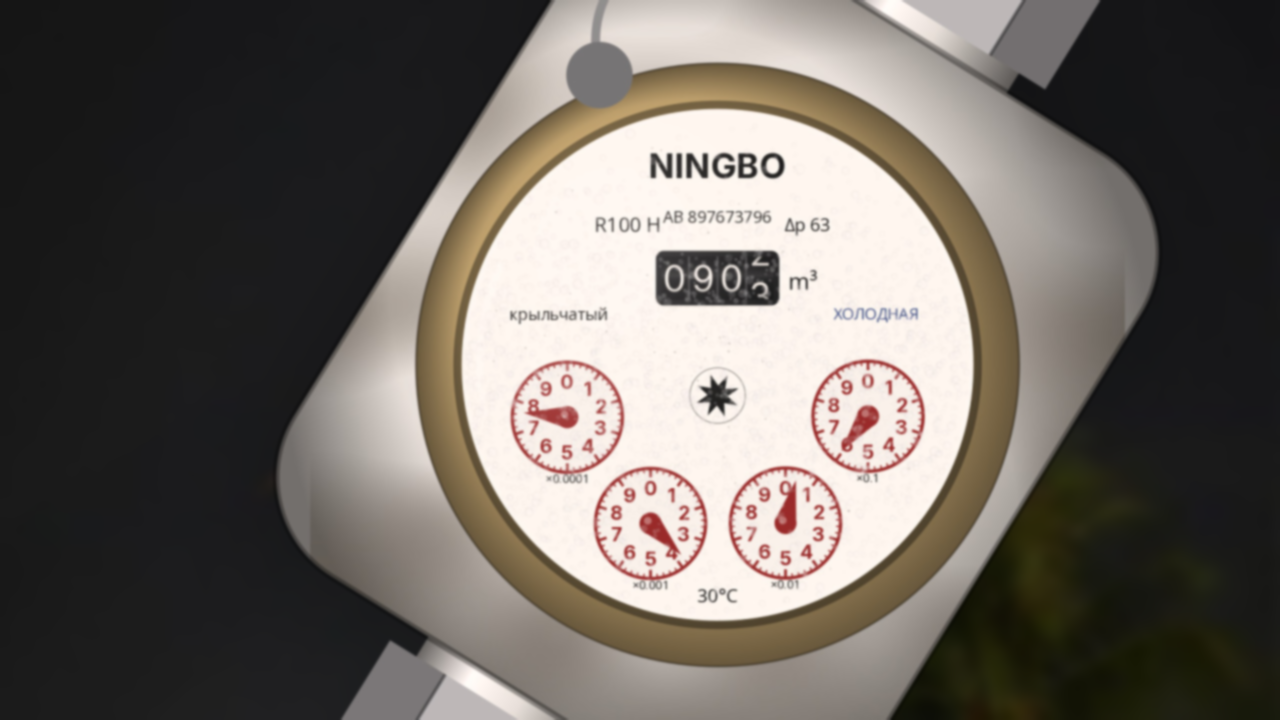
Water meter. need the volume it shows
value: 902.6037 m³
